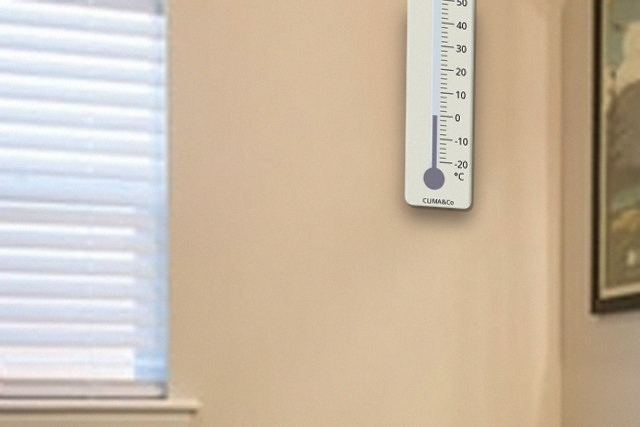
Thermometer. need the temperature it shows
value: 0 °C
